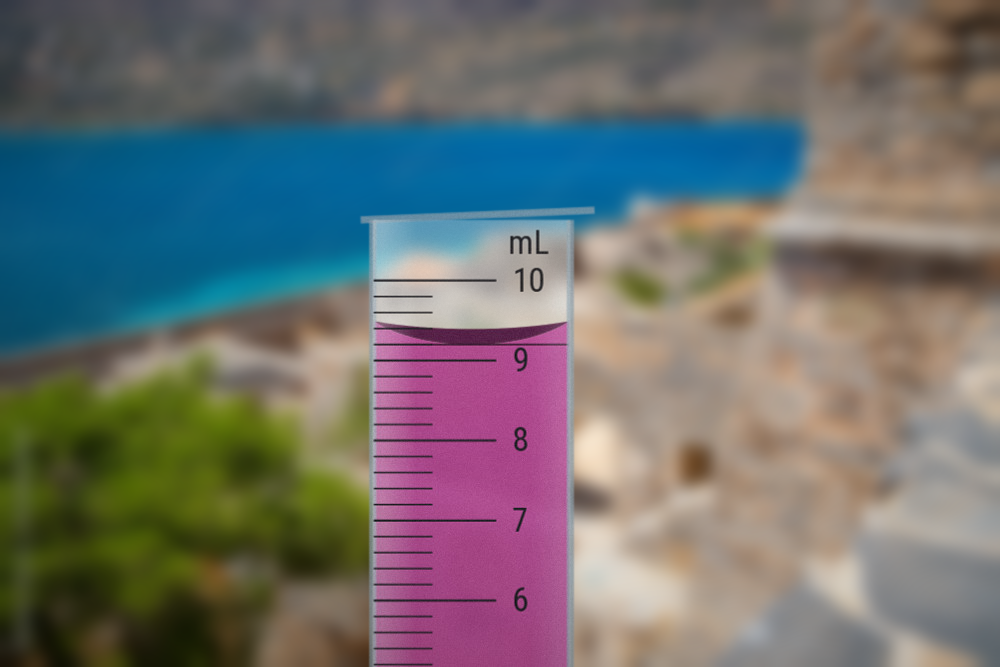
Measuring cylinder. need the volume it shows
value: 9.2 mL
